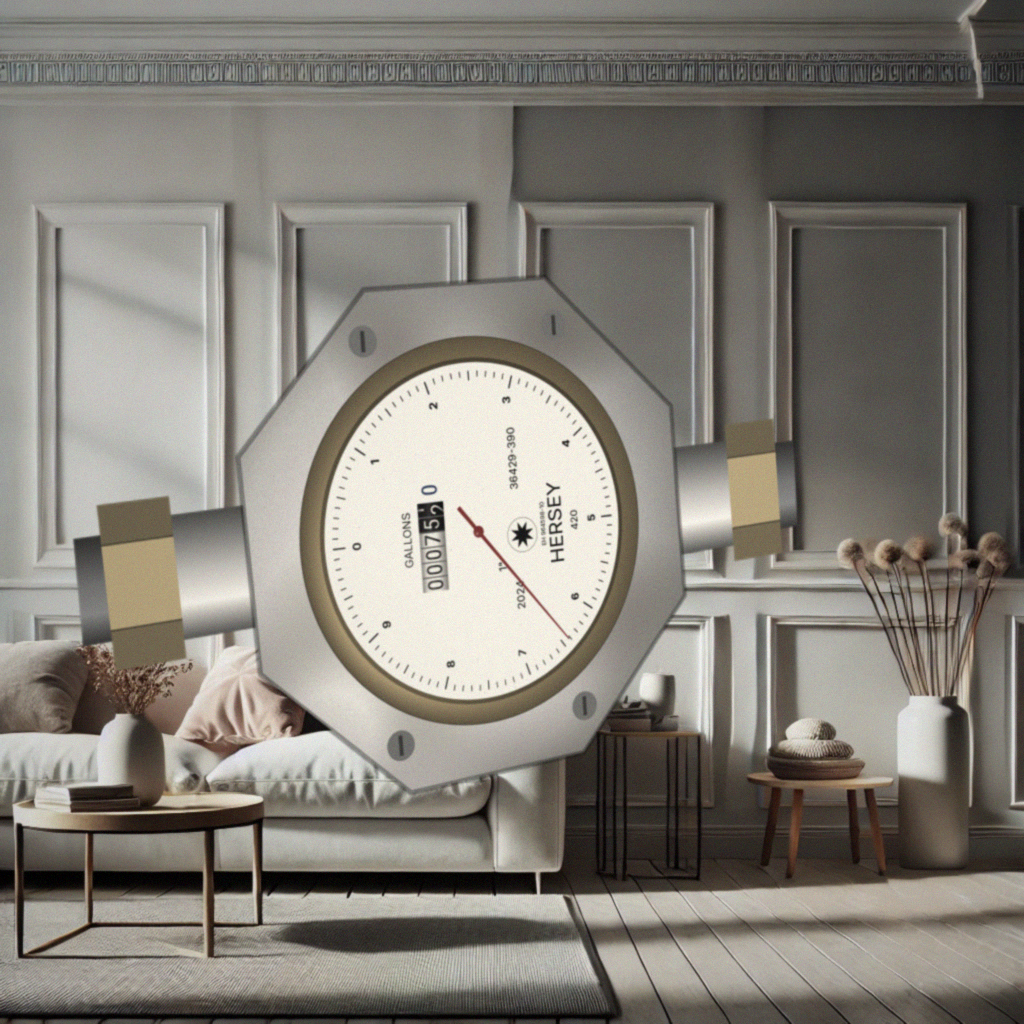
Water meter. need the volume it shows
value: 7516.4 gal
